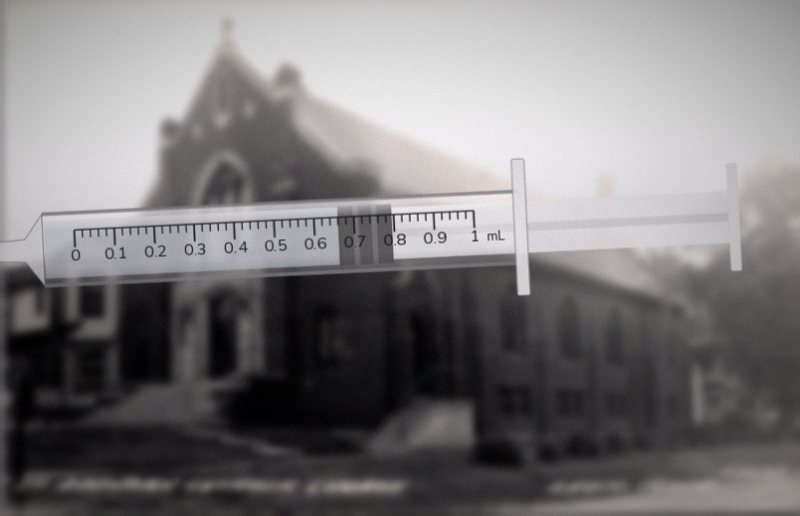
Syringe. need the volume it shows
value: 0.66 mL
